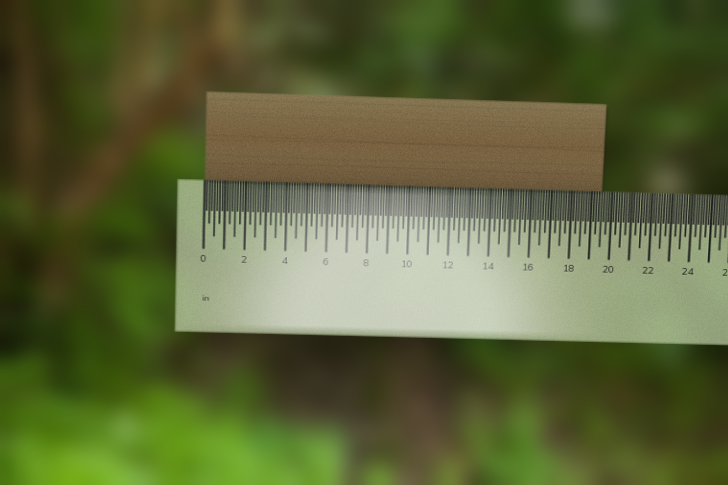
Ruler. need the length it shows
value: 19.5 in
